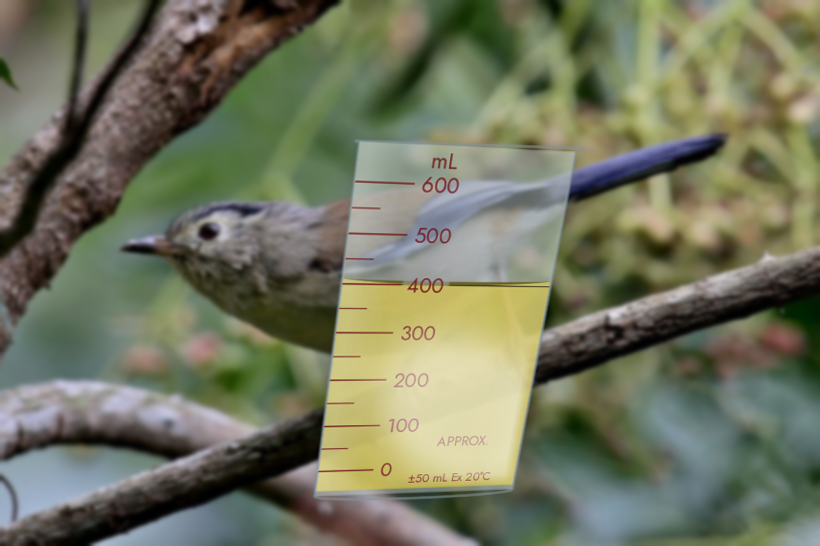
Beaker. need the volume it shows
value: 400 mL
